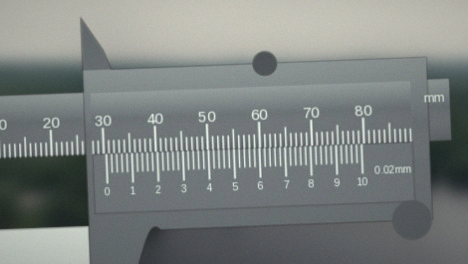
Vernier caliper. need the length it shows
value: 30.5 mm
